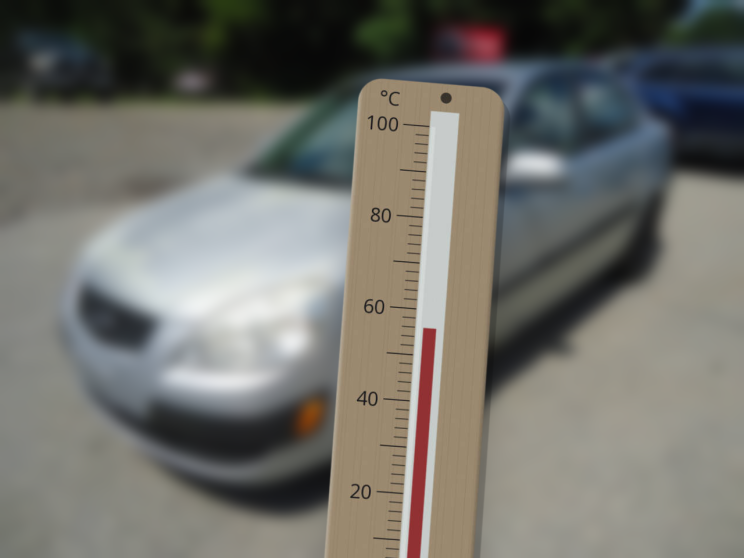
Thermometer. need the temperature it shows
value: 56 °C
